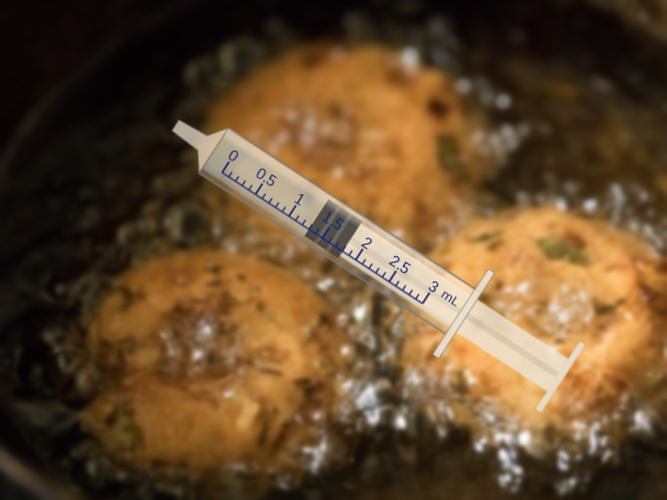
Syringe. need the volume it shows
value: 1.3 mL
